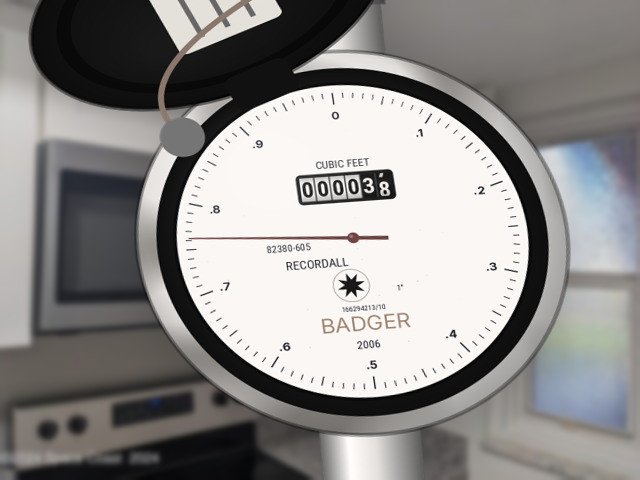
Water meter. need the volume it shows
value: 37.76 ft³
